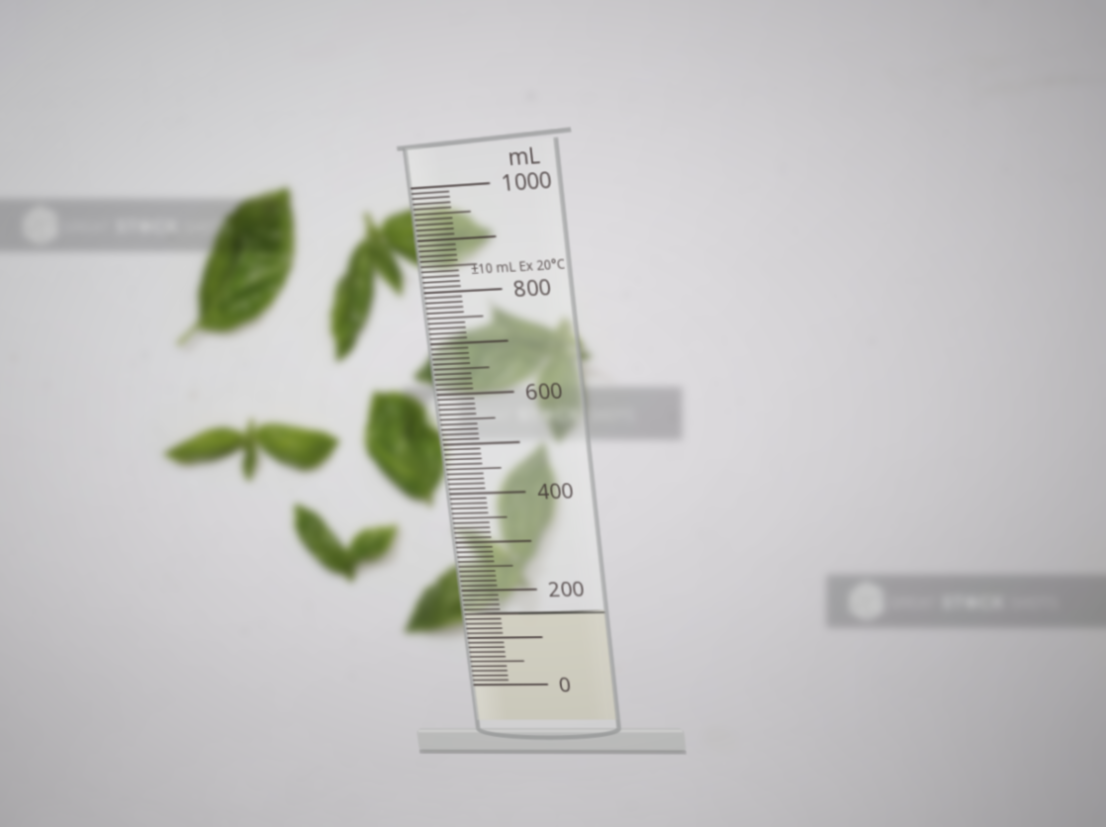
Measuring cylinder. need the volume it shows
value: 150 mL
